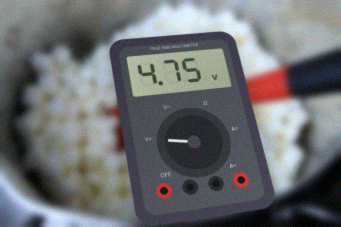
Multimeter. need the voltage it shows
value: 4.75 V
